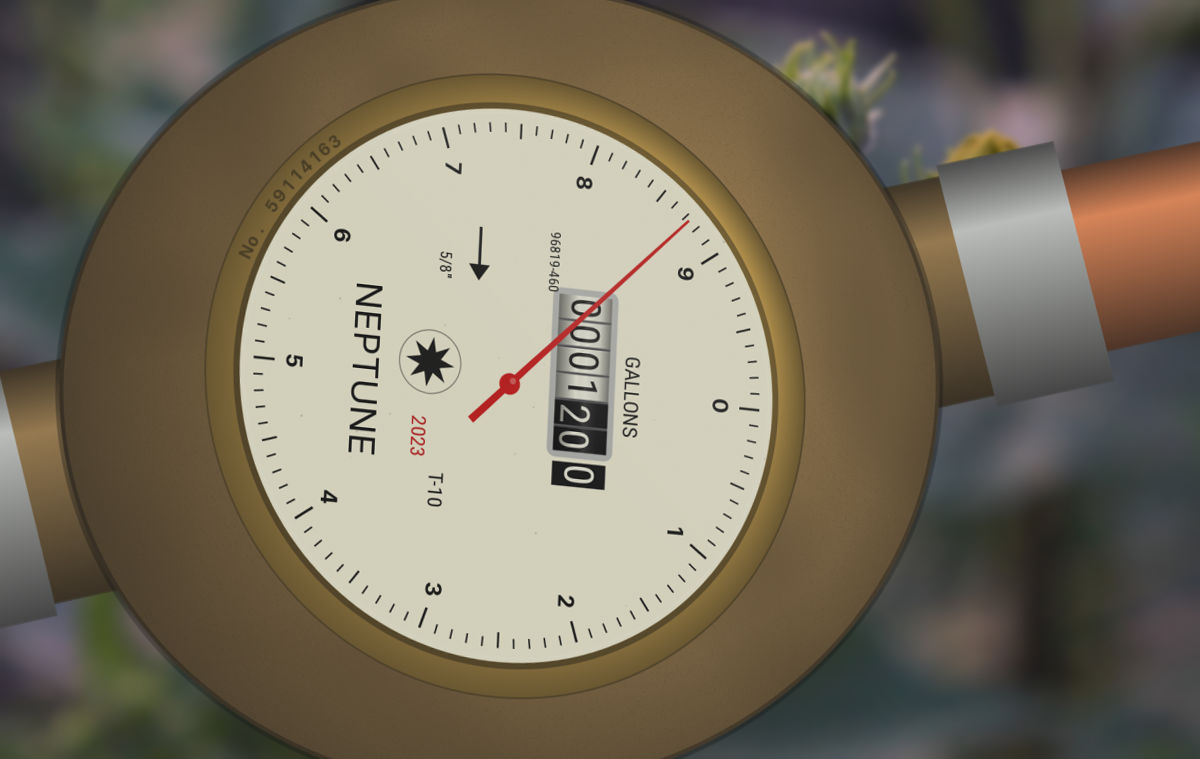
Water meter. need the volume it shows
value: 1198.7 gal
